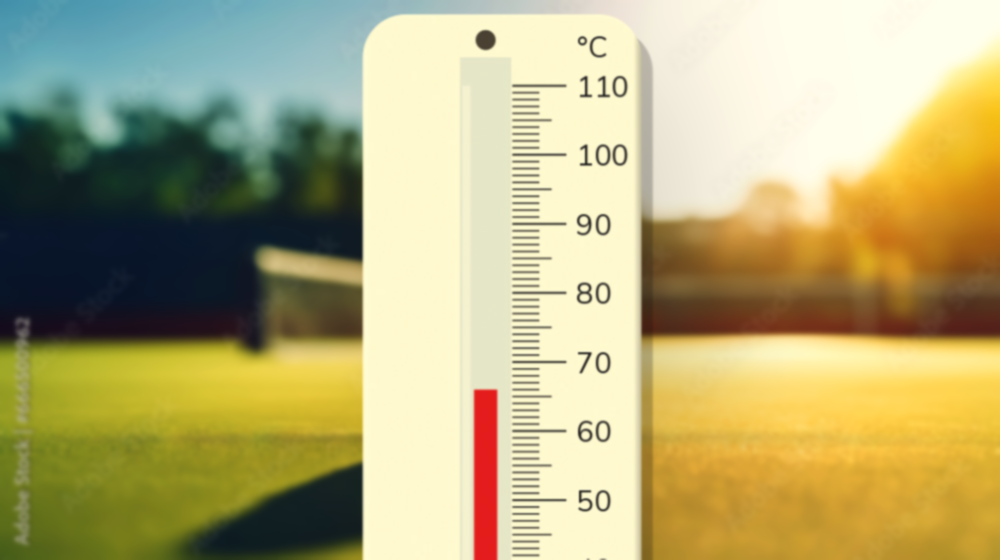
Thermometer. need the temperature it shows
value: 66 °C
